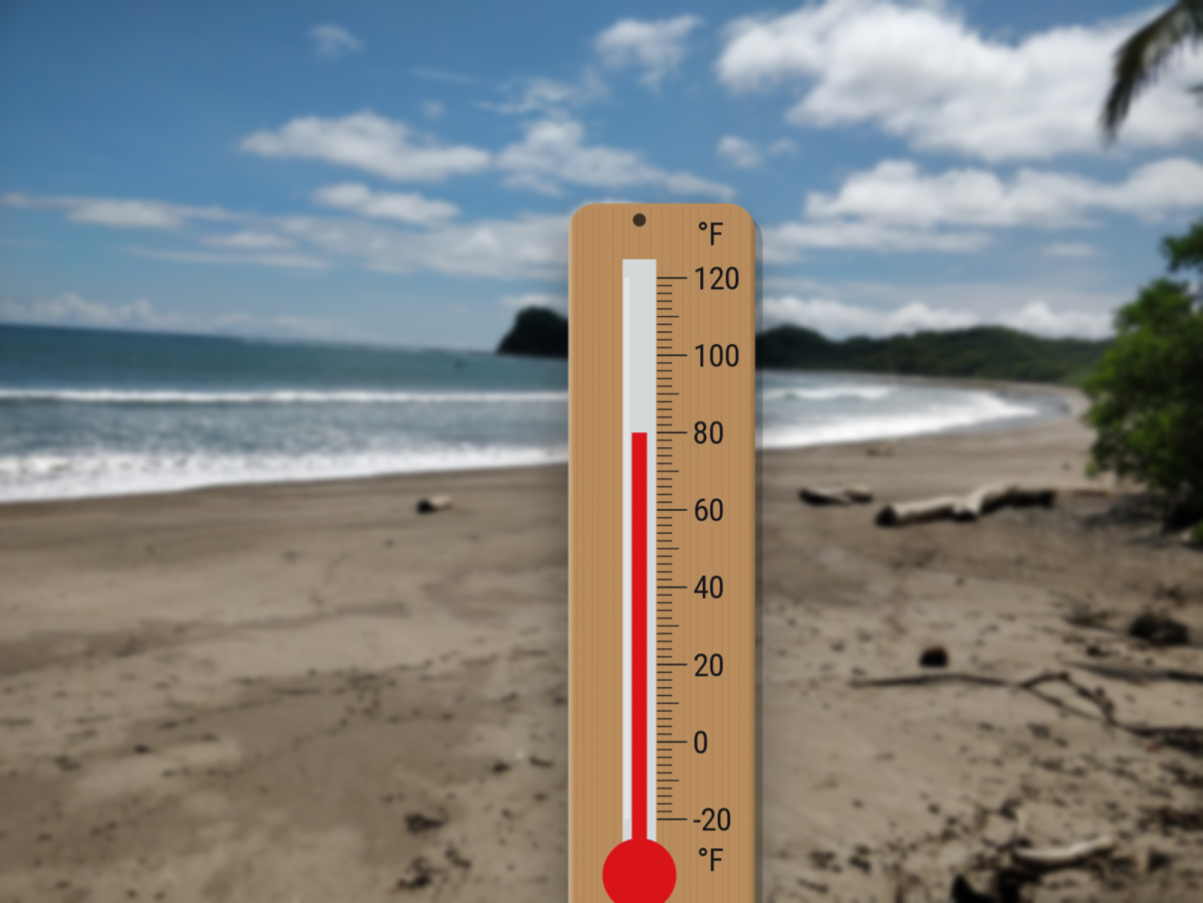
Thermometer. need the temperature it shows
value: 80 °F
